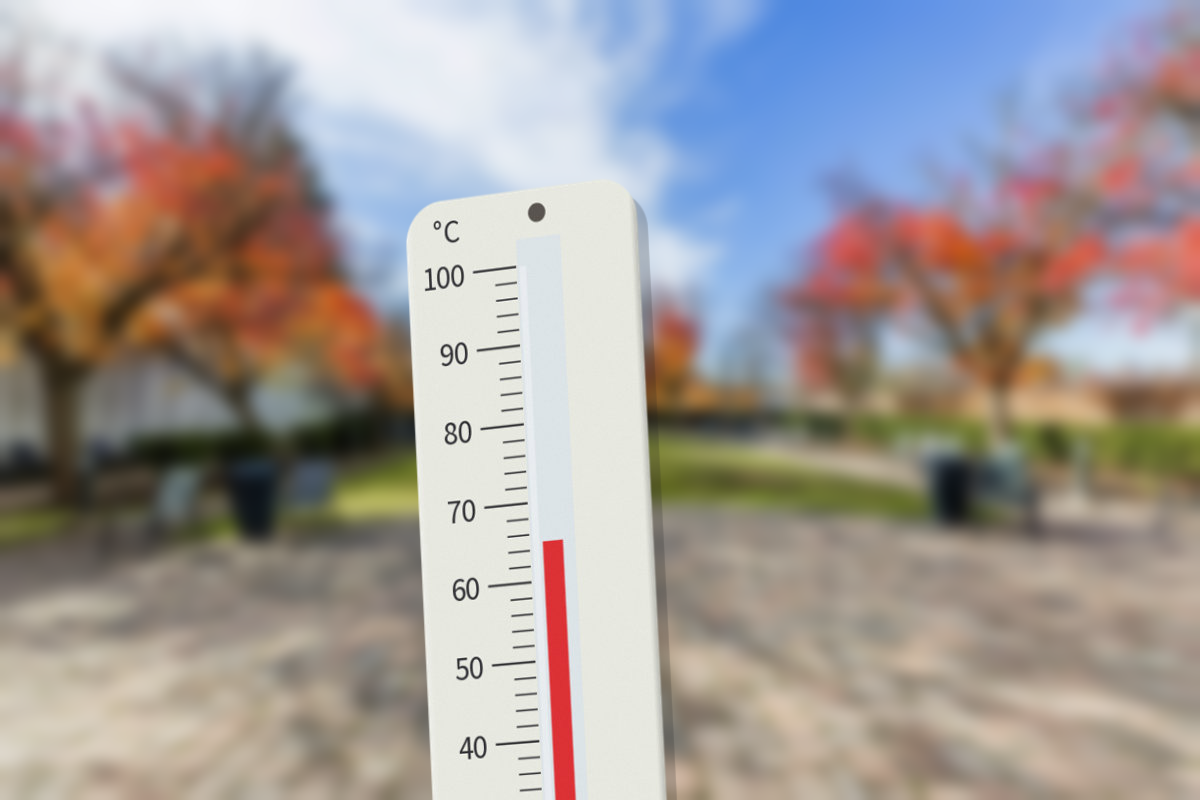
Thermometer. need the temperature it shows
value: 65 °C
